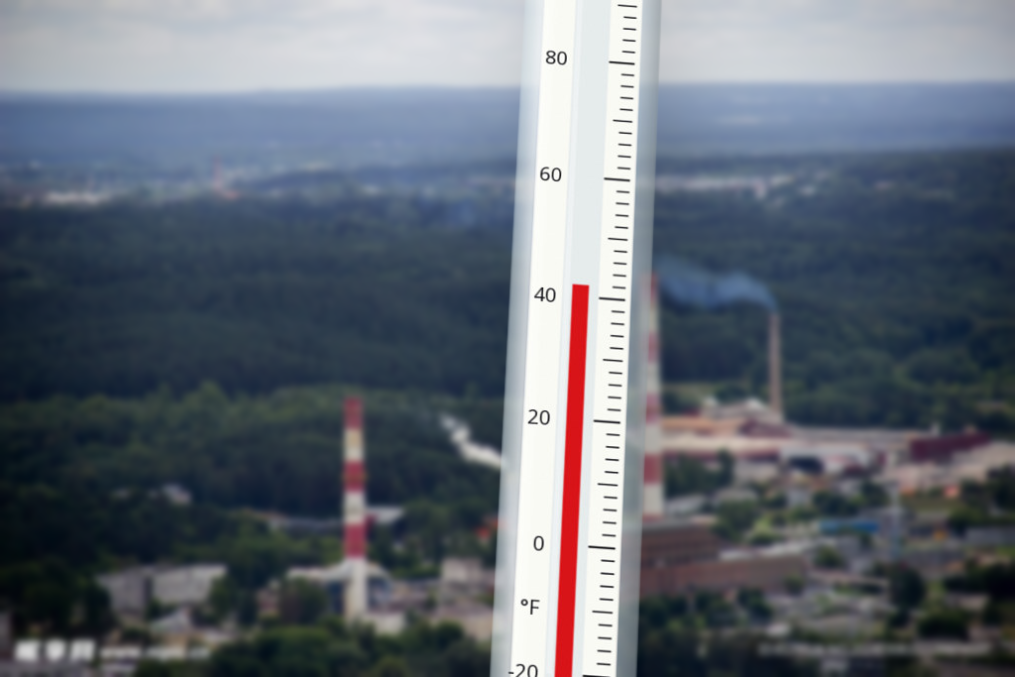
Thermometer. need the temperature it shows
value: 42 °F
